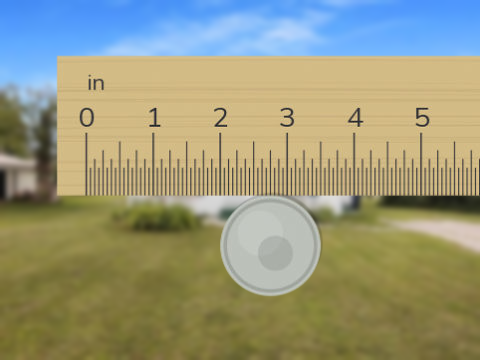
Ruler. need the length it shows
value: 1.5 in
